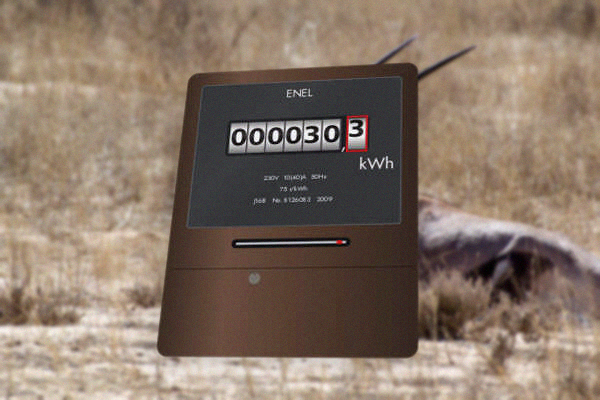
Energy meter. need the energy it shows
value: 30.3 kWh
